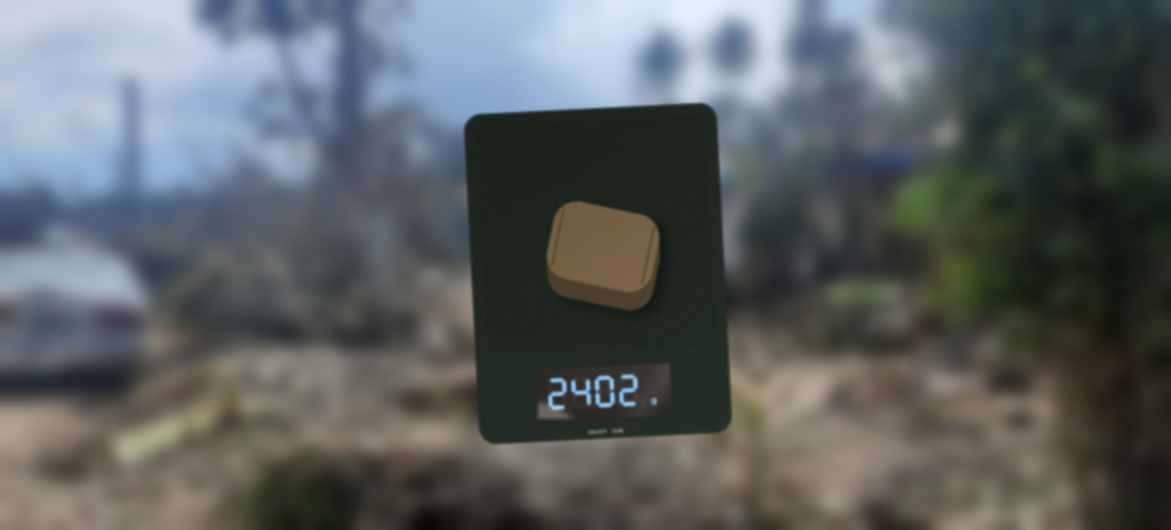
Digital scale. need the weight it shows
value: 2402 g
